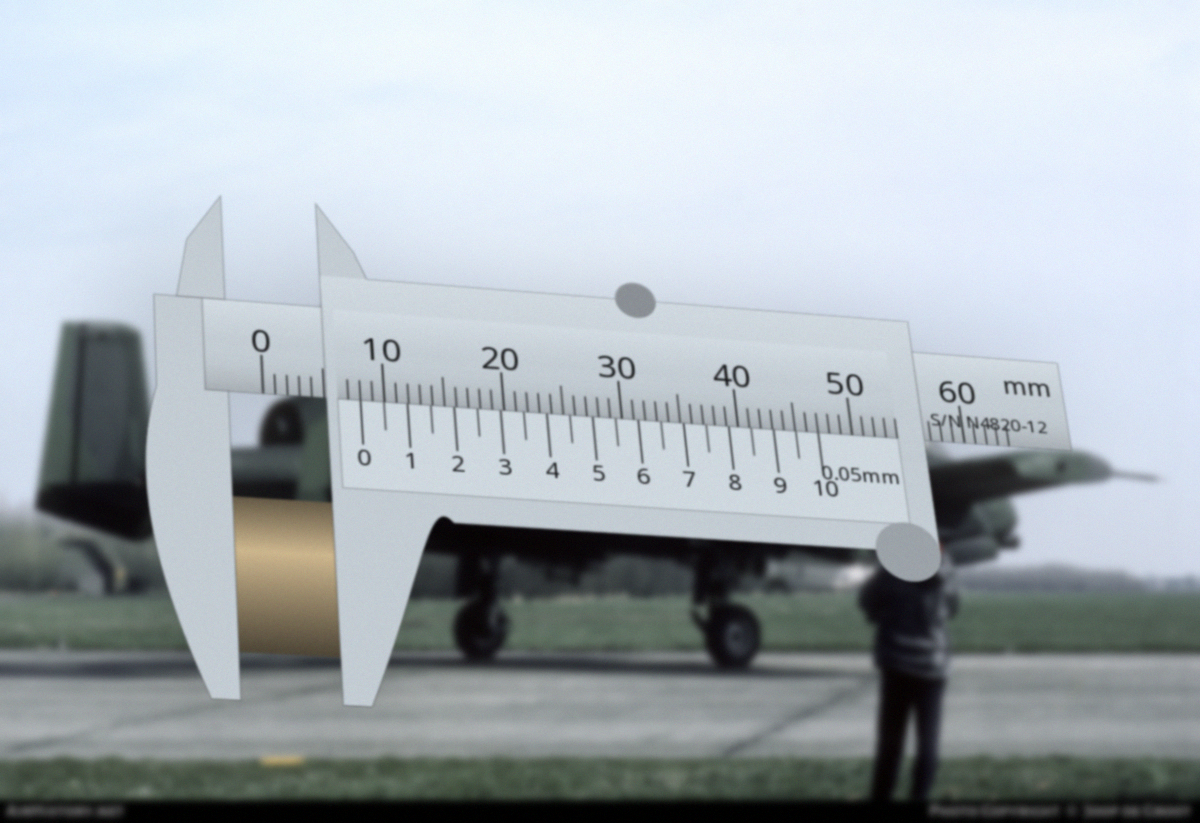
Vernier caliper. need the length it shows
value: 8.0 mm
